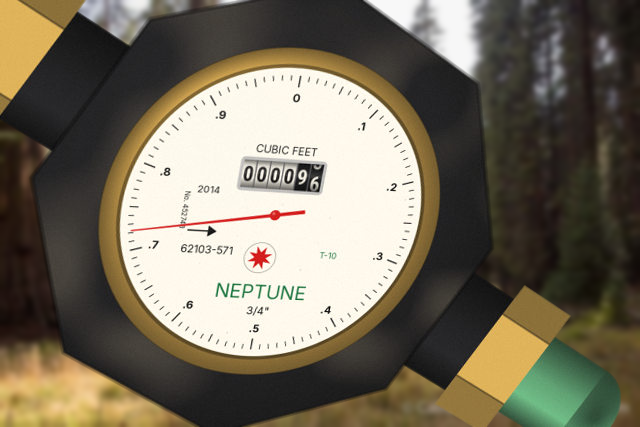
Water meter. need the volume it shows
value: 95.72 ft³
